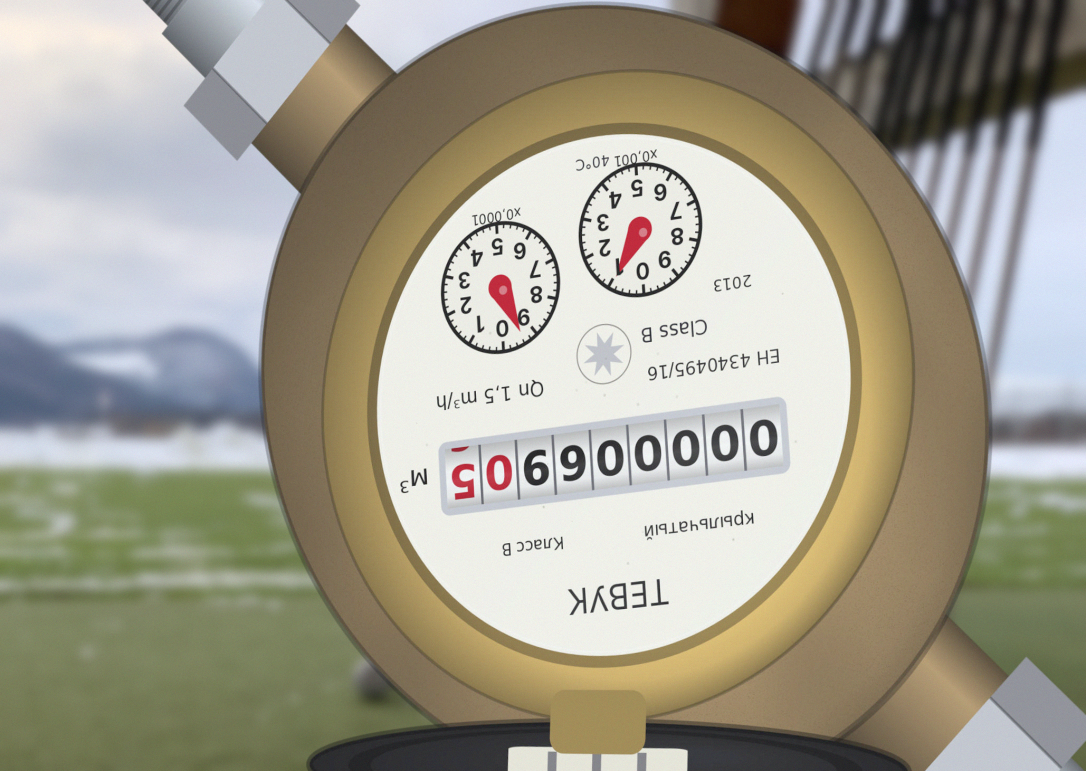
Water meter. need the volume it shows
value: 69.0509 m³
